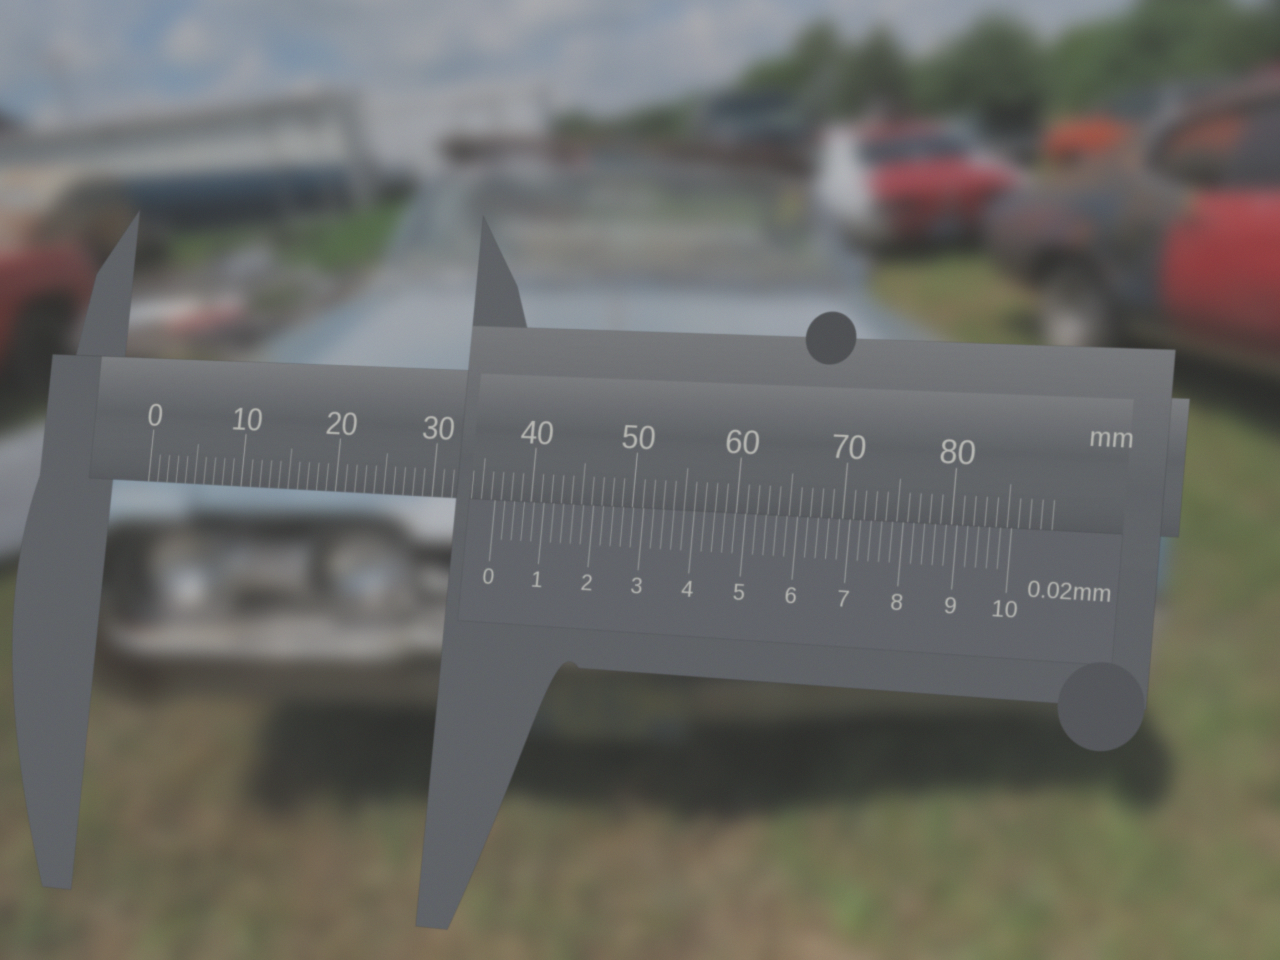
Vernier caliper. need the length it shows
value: 36.4 mm
